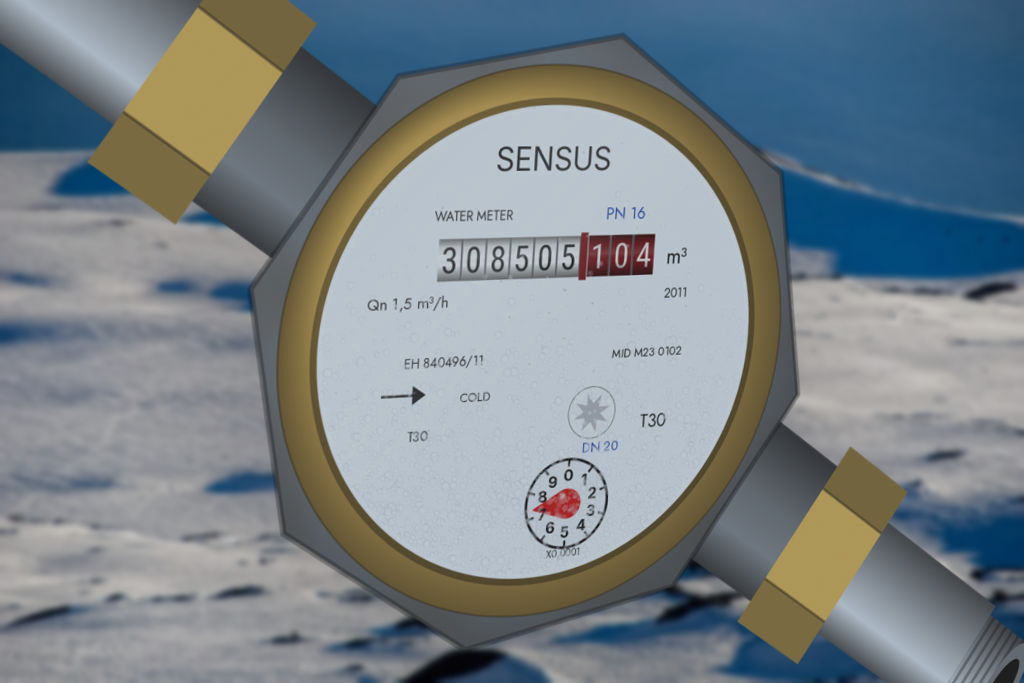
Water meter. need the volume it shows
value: 308505.1047 m³
